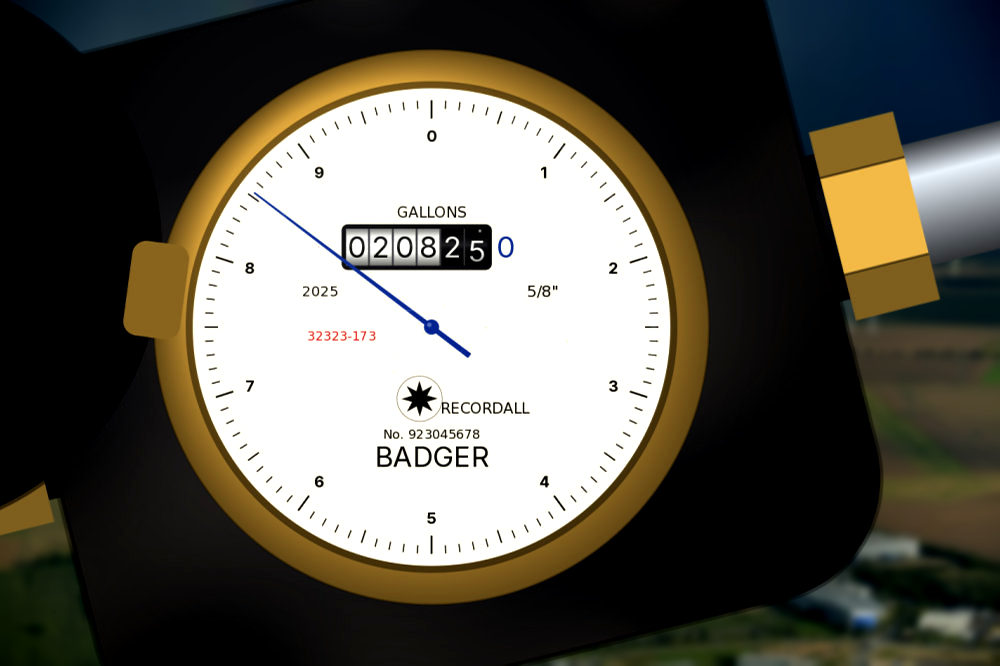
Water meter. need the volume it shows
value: 208248.5 gal
